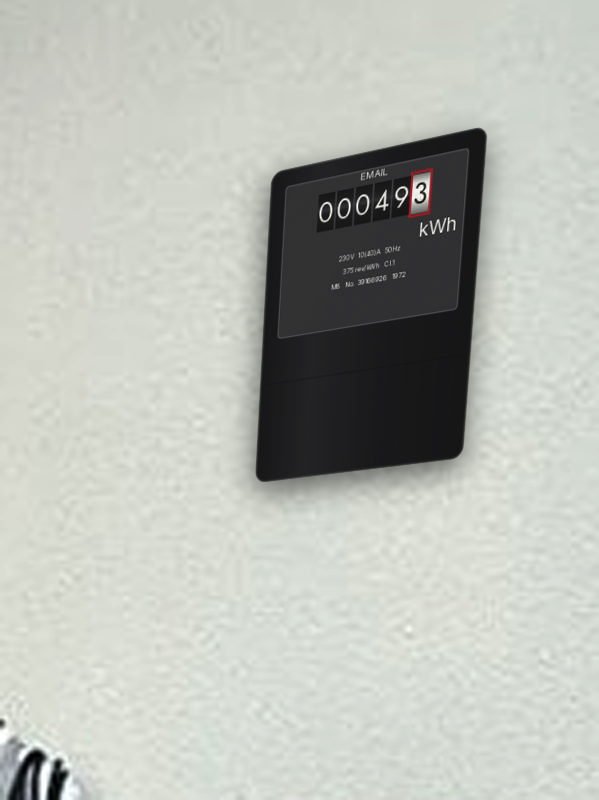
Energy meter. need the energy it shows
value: 49.3 kWh
